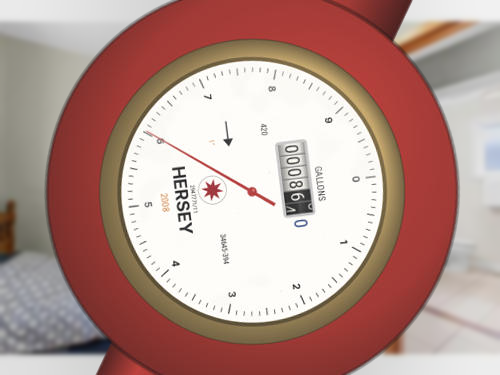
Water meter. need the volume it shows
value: 8636.0 gal
